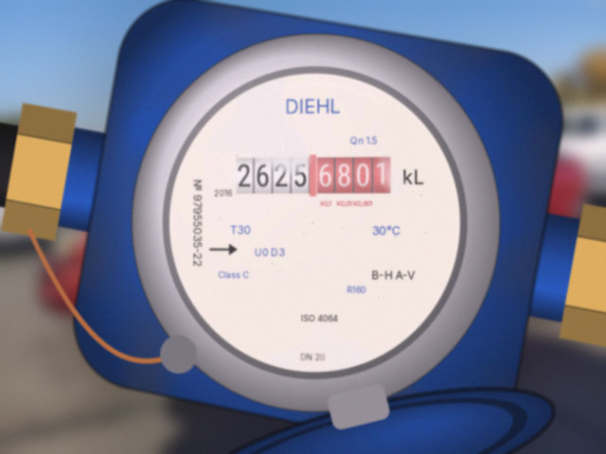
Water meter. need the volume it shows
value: 2625.6801 kL
